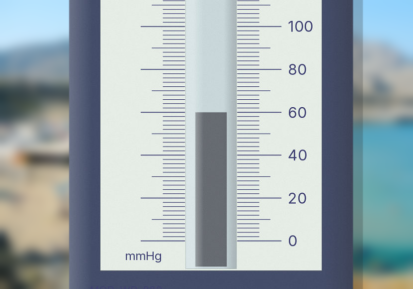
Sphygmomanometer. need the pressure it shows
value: 60 mmHg
